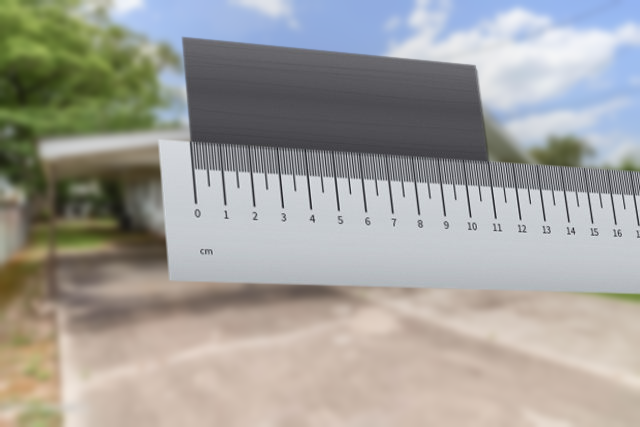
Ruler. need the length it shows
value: 11 cm
